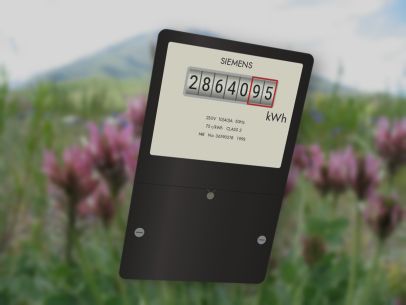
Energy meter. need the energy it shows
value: 28640.95 kWh
